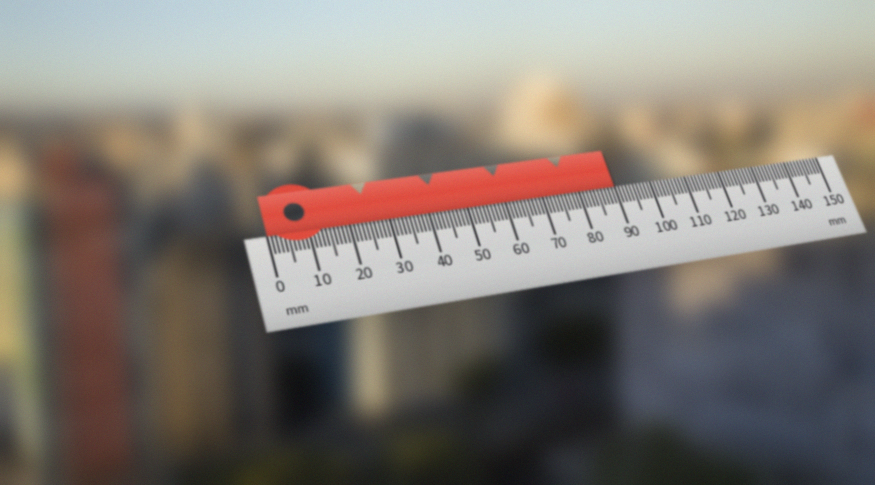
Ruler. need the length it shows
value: 90 mm
